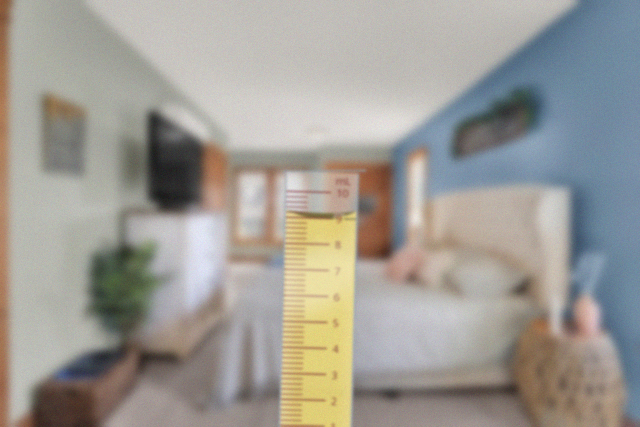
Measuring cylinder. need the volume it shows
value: 9 mL
